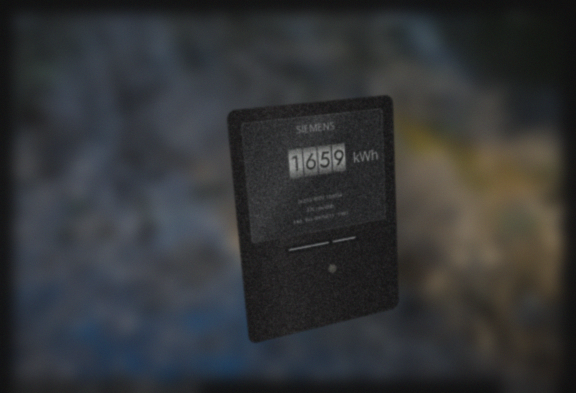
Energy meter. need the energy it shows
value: 1659 kWh
